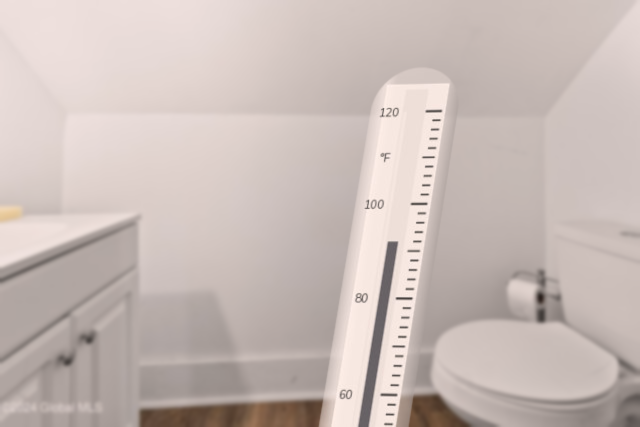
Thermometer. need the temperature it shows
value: 92 °F
